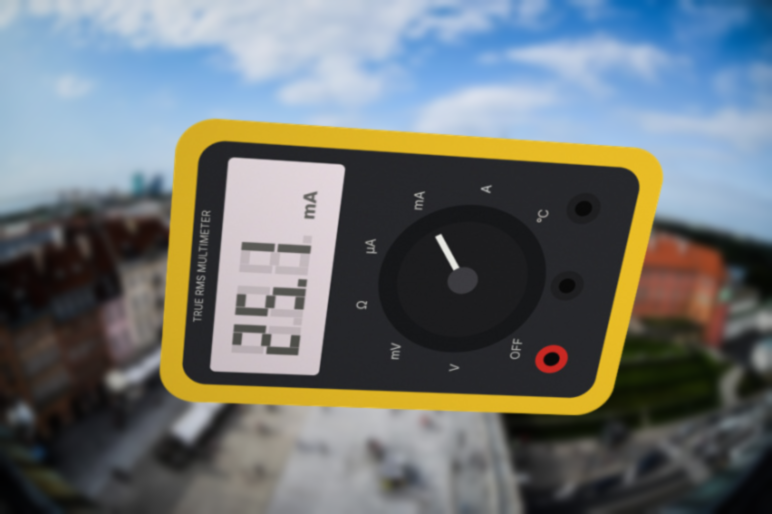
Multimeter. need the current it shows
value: 25.1 mA
